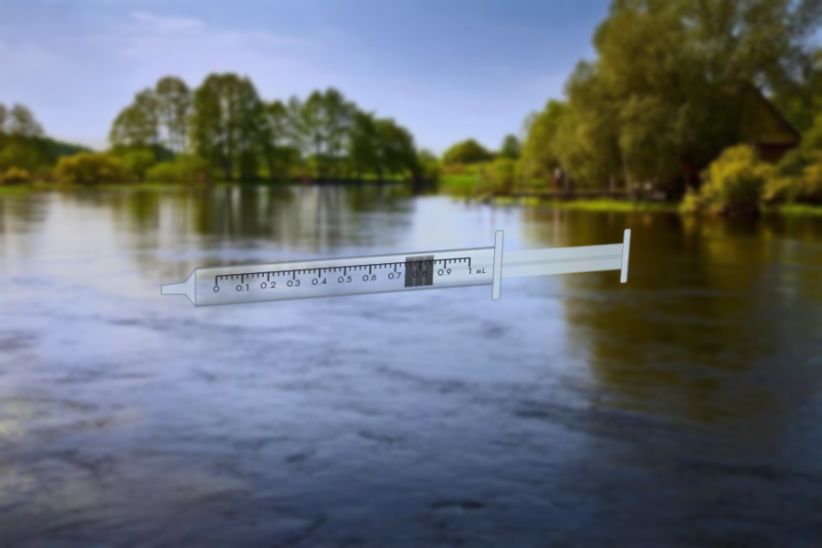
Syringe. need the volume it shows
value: 0.74 mL
